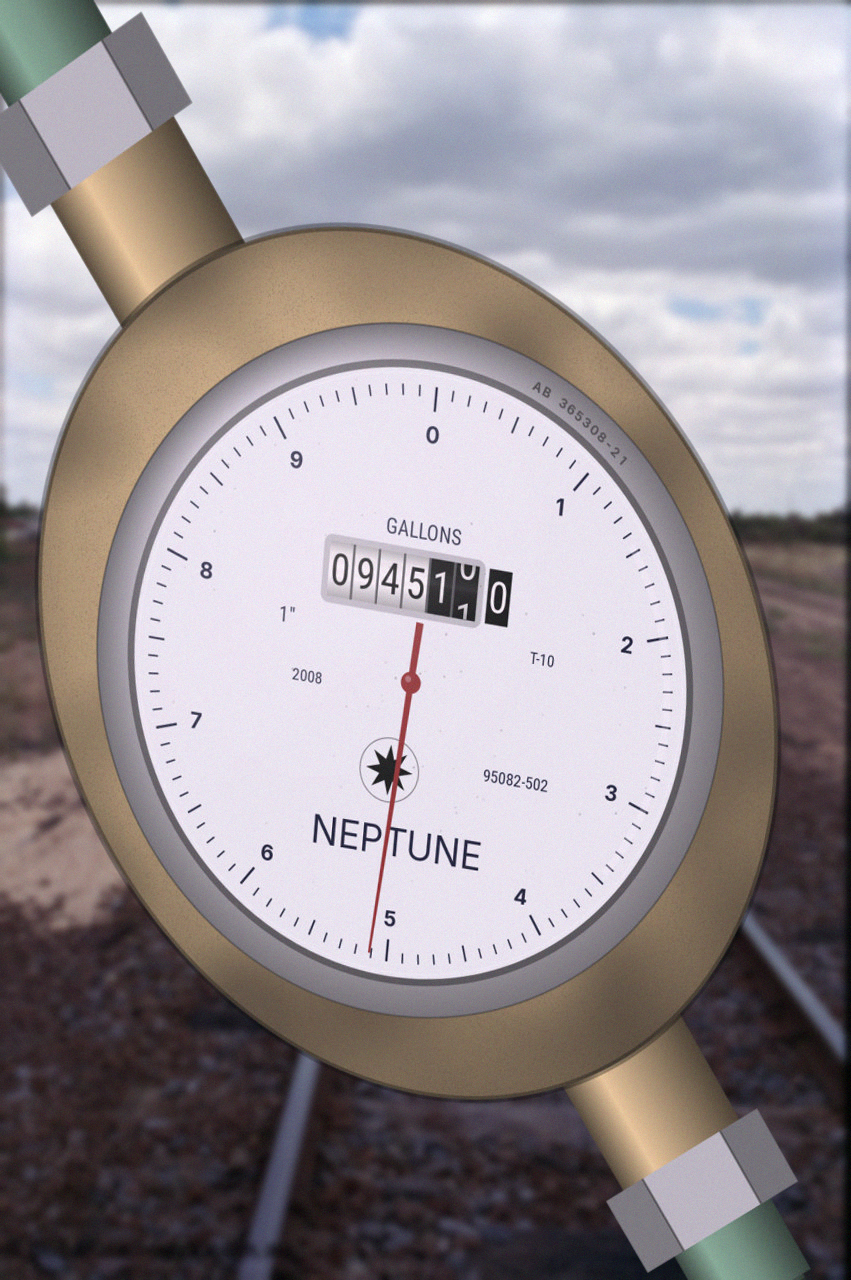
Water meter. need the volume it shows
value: 945105.1 gal
